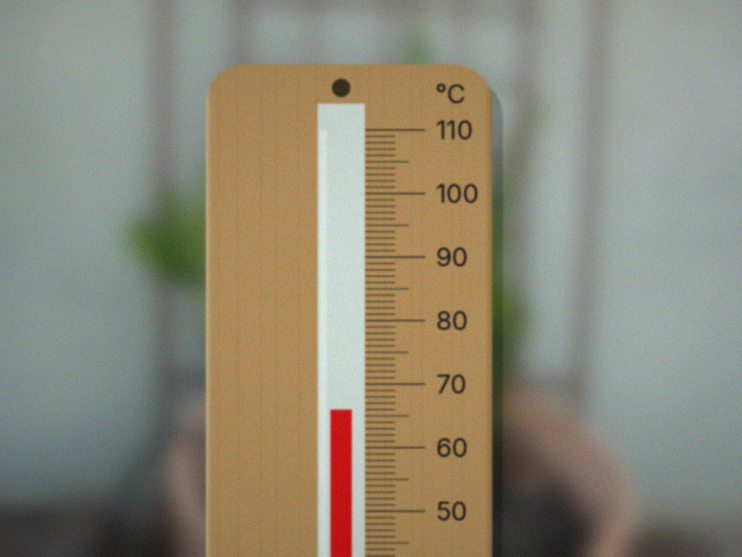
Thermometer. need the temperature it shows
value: 66 °C
